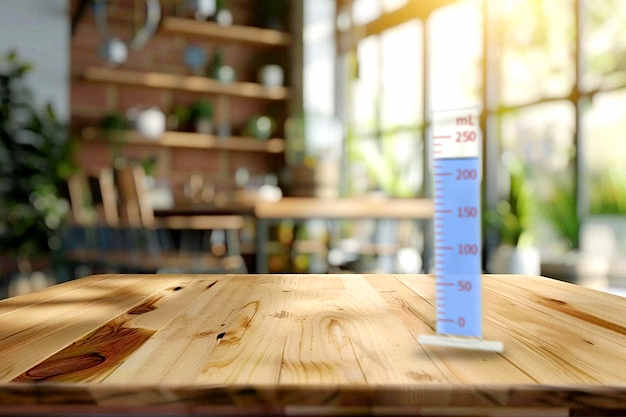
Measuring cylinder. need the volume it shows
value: 220 mL
